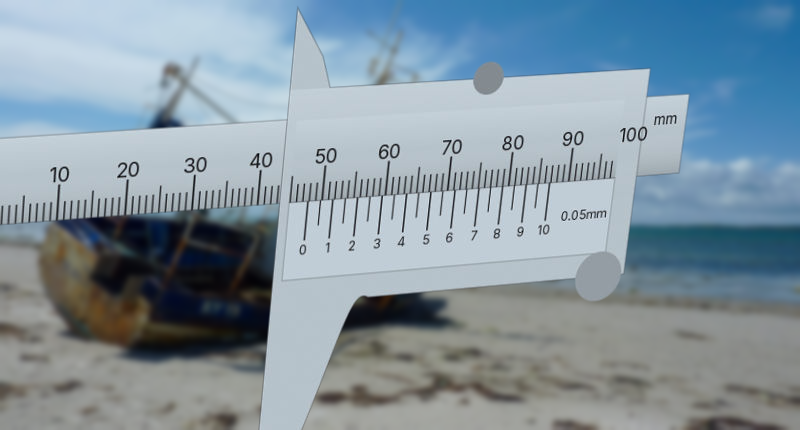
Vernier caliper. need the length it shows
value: 47.8 mm
